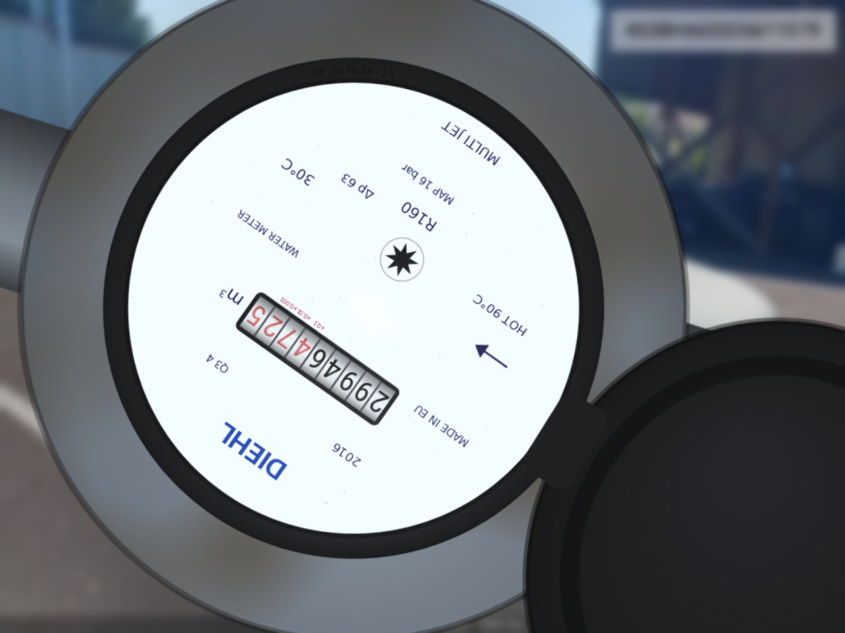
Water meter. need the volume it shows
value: 29946.4725 m³
